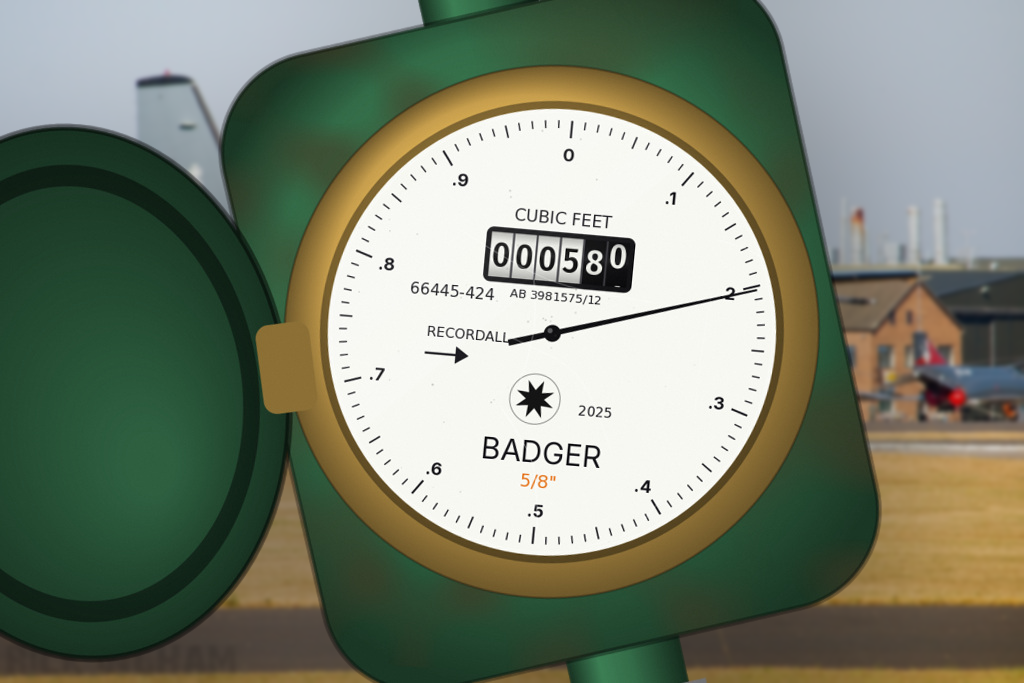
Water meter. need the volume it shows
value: 580.20 ft³
